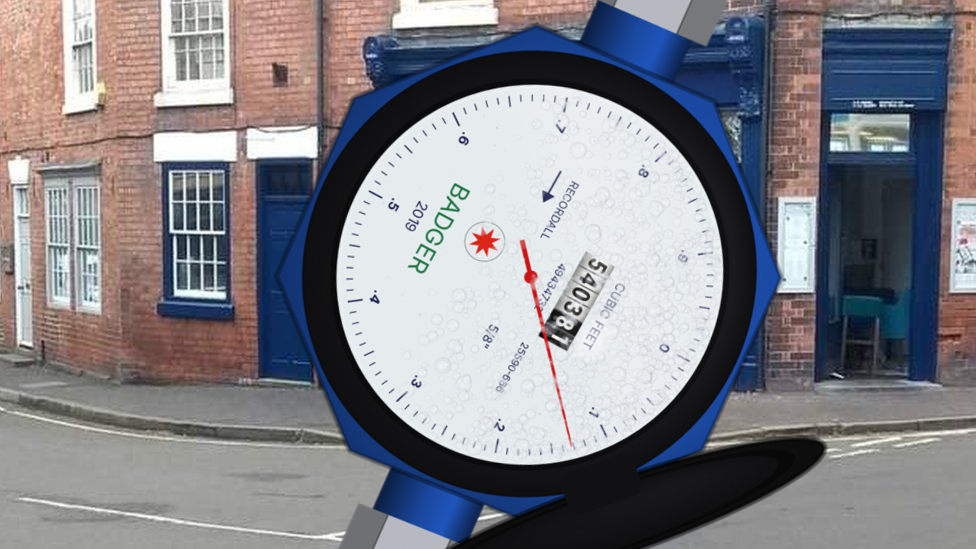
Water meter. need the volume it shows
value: 540381.13 ft³
